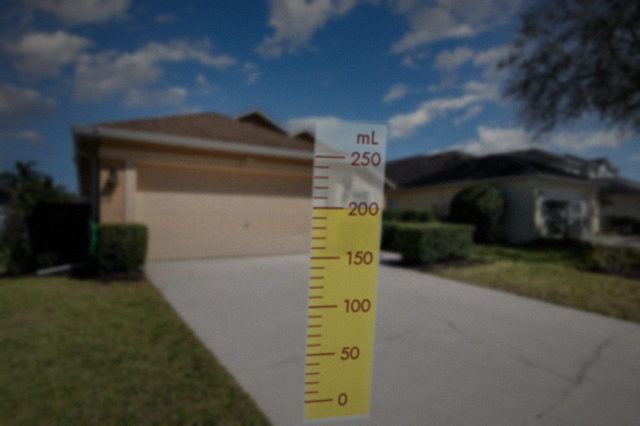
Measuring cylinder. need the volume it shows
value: 200 mL
